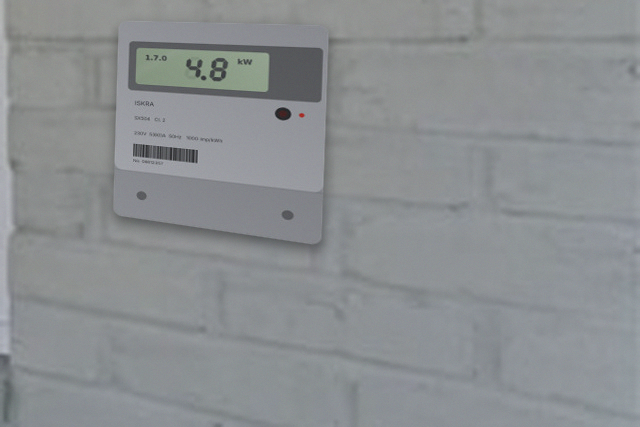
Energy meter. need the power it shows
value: 4.8 kW
